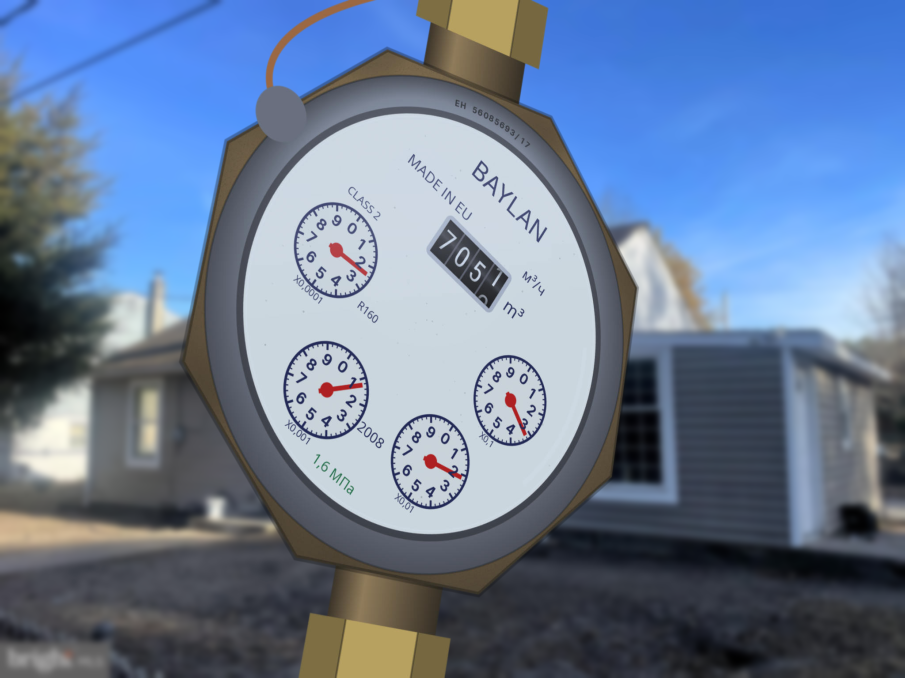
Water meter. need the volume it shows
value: 7051.3212 m³
